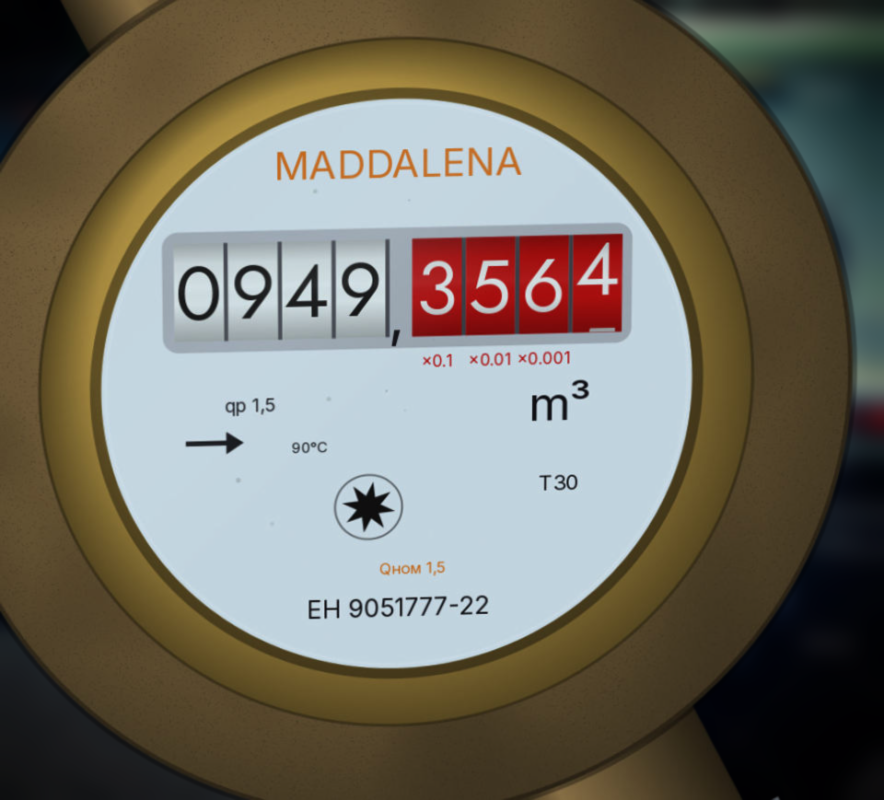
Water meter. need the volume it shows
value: 949.3564 m³
